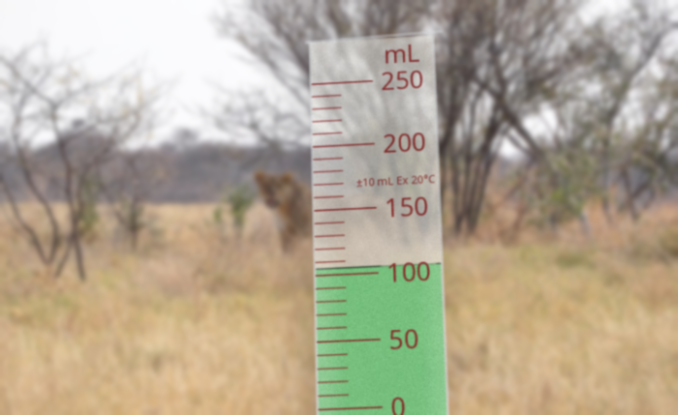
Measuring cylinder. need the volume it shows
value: 105 mL
